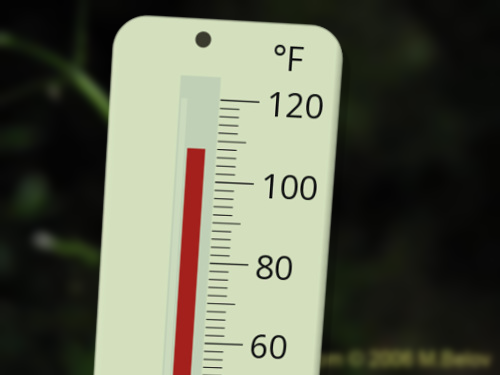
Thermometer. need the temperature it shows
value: 108 °F
